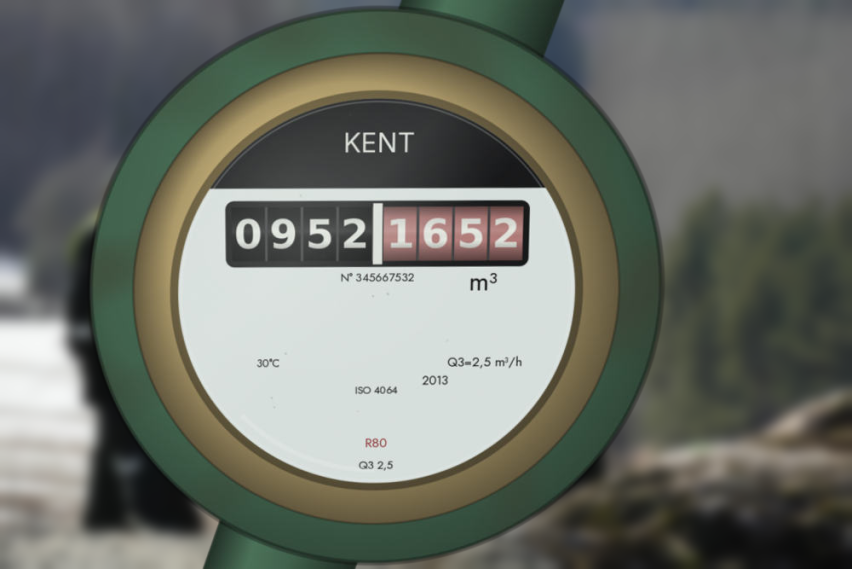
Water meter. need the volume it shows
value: 952.1652 m³
